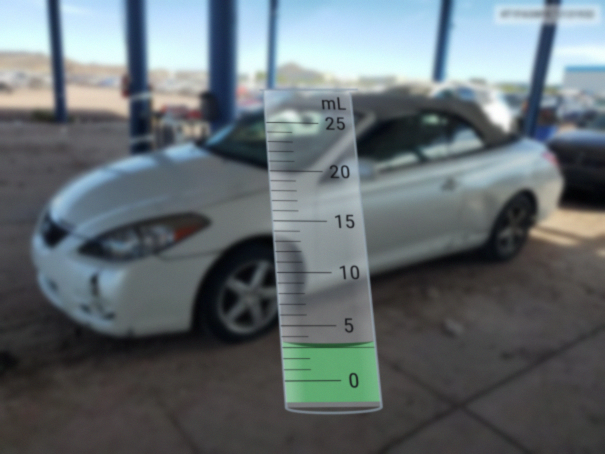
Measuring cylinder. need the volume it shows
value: 3 mL
